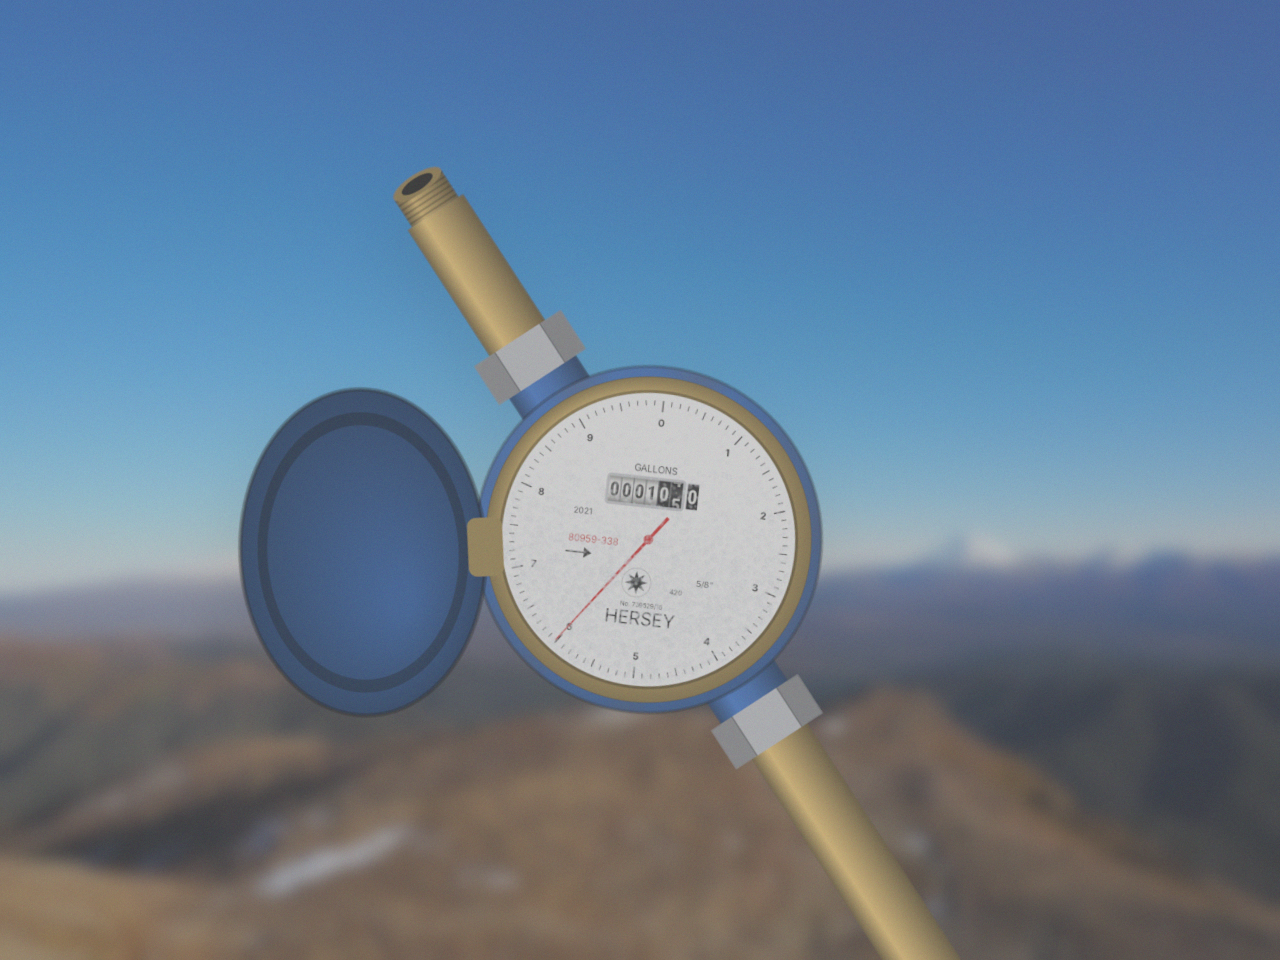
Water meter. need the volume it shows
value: 1046.0 gal
